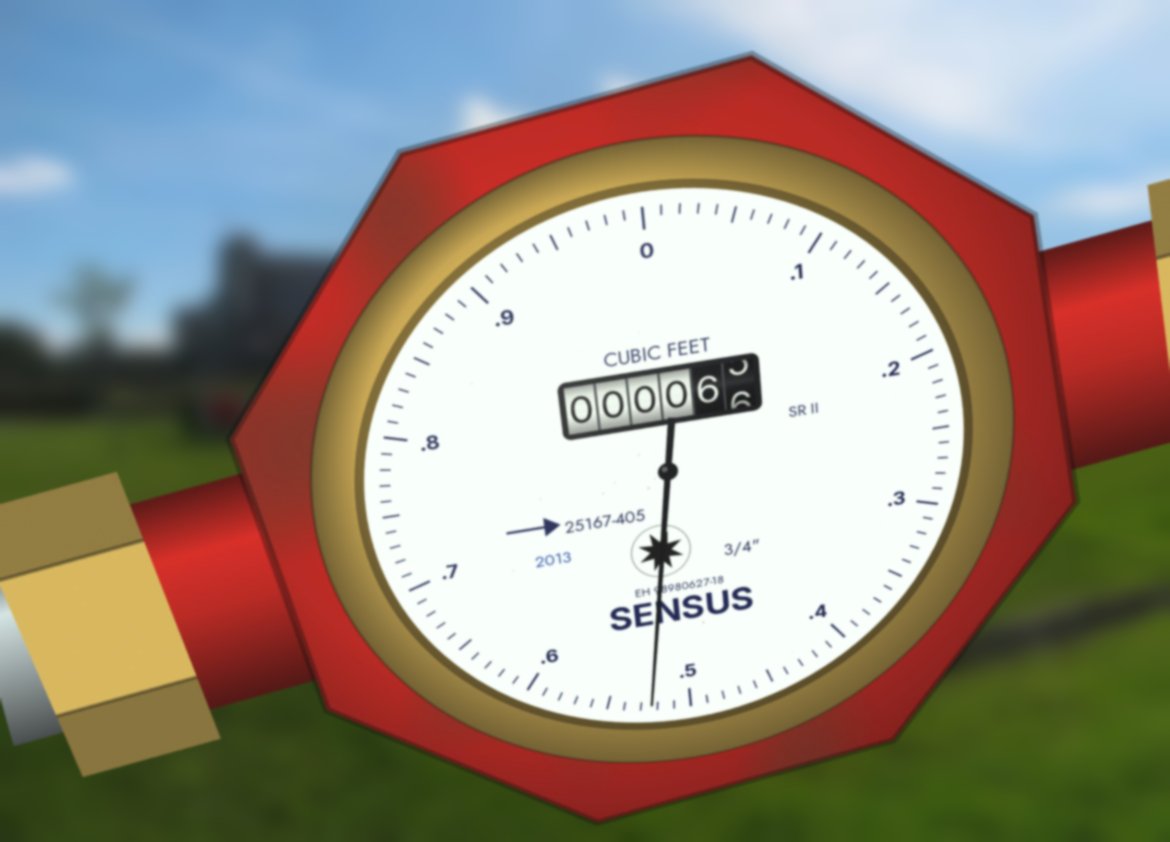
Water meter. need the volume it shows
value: 65.52 ft³
